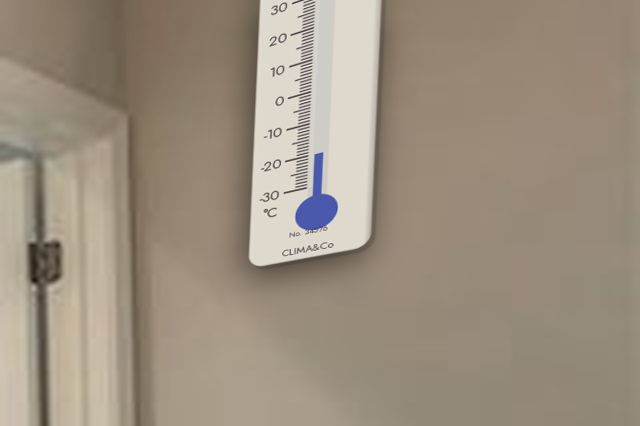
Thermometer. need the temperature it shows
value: -20 °C
